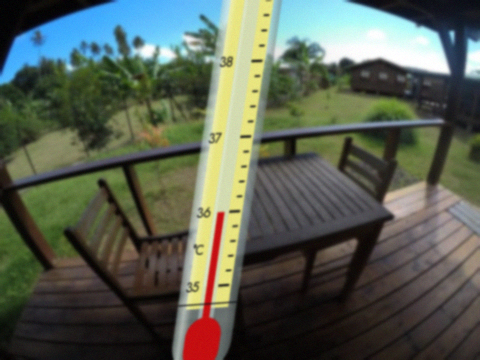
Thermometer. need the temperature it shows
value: 36 °C
